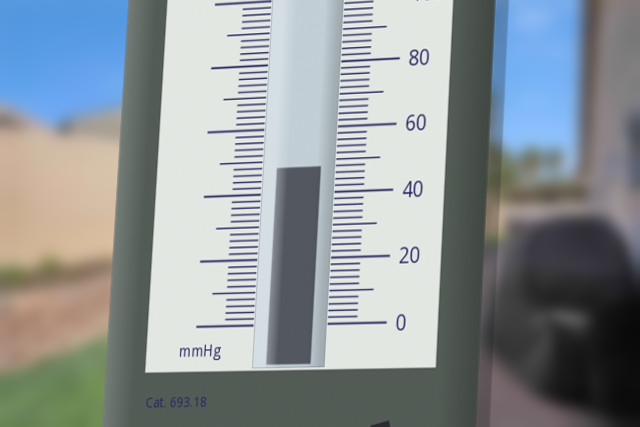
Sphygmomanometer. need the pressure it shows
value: 48 mmHg
